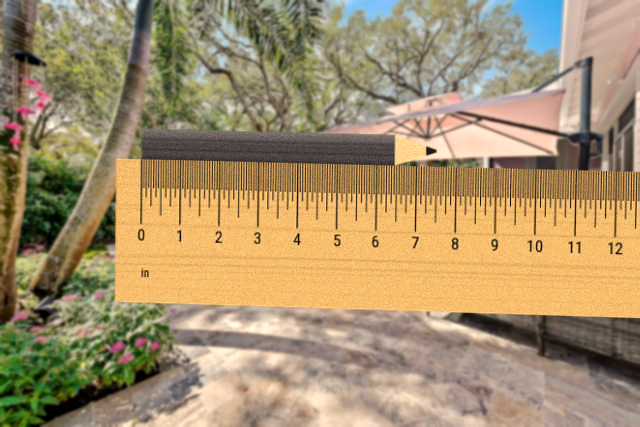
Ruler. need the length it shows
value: 7.5 in
